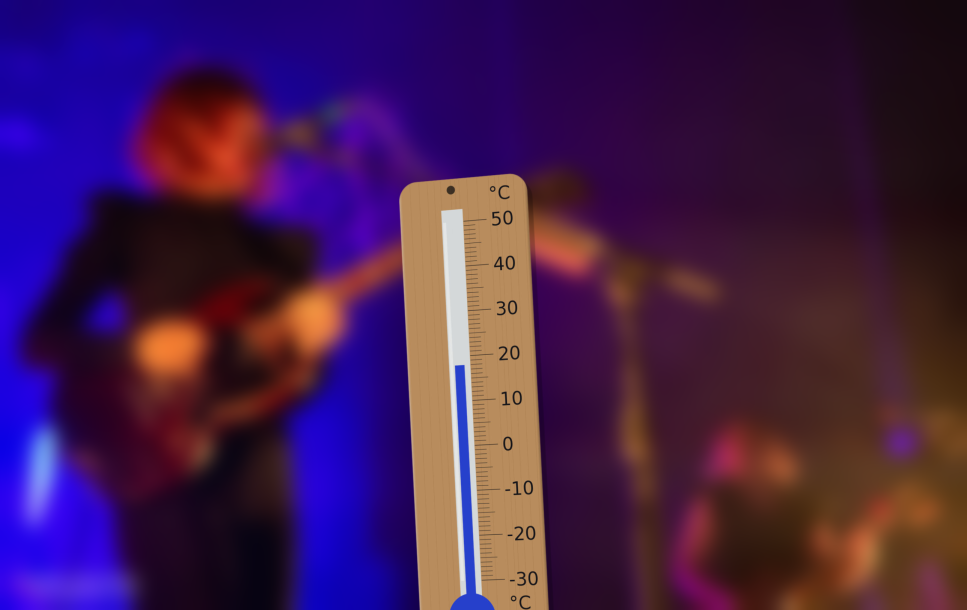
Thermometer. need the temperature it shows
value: 18 °C
